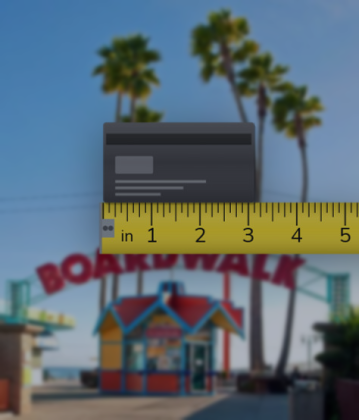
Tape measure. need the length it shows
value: 3.125 in
